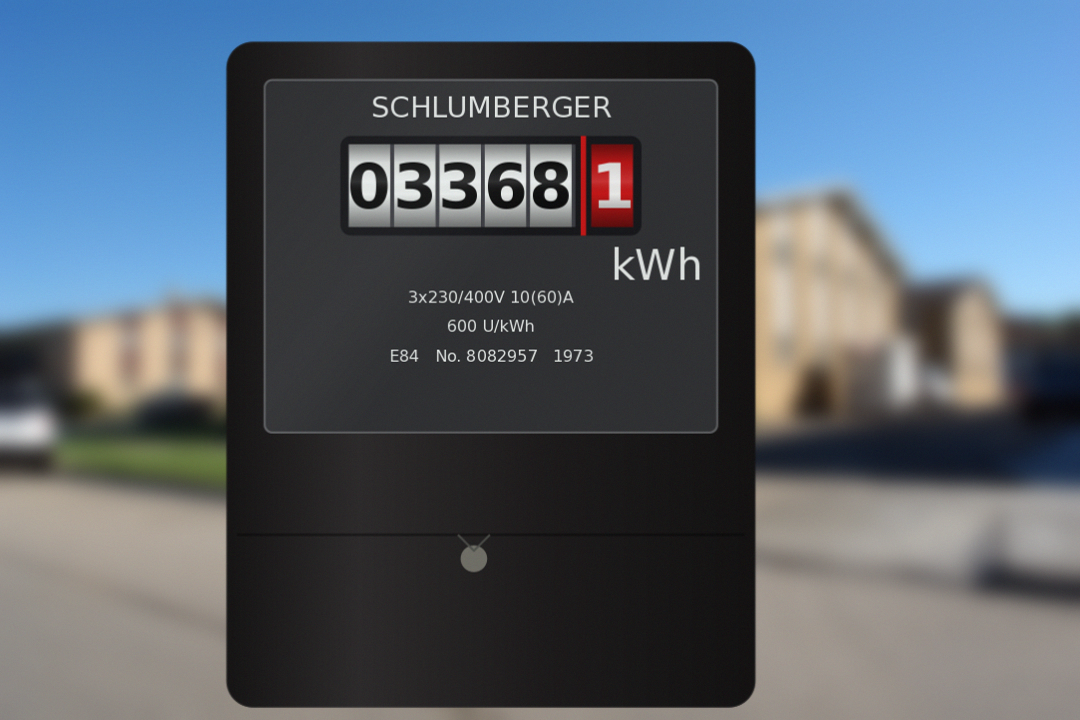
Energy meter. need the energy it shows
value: 3368.1 kWh
